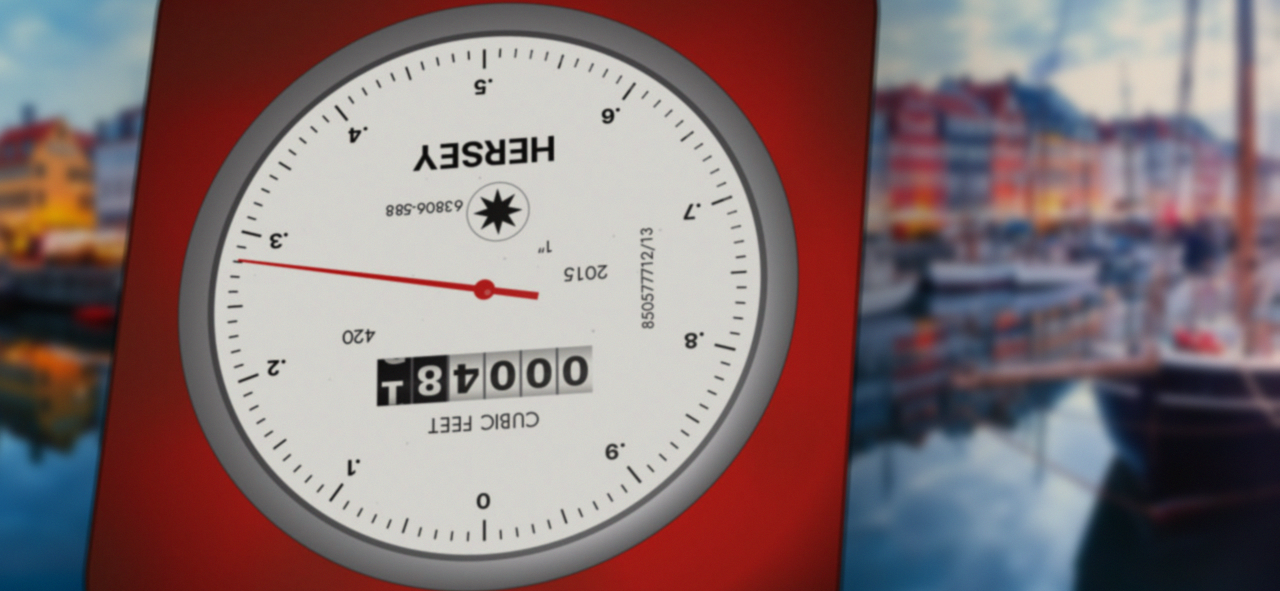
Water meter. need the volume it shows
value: 481.28 ft³
